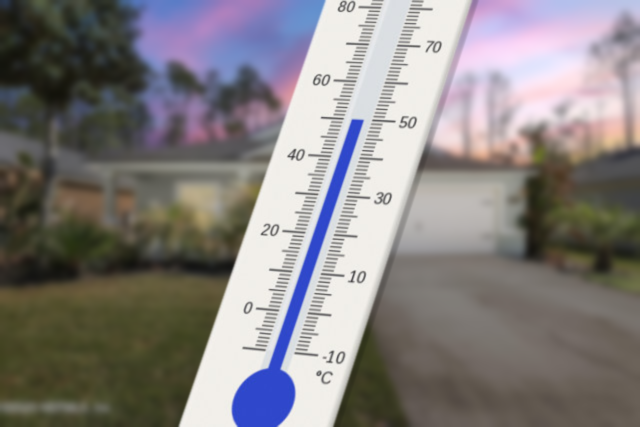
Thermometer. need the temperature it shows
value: 50 °C
